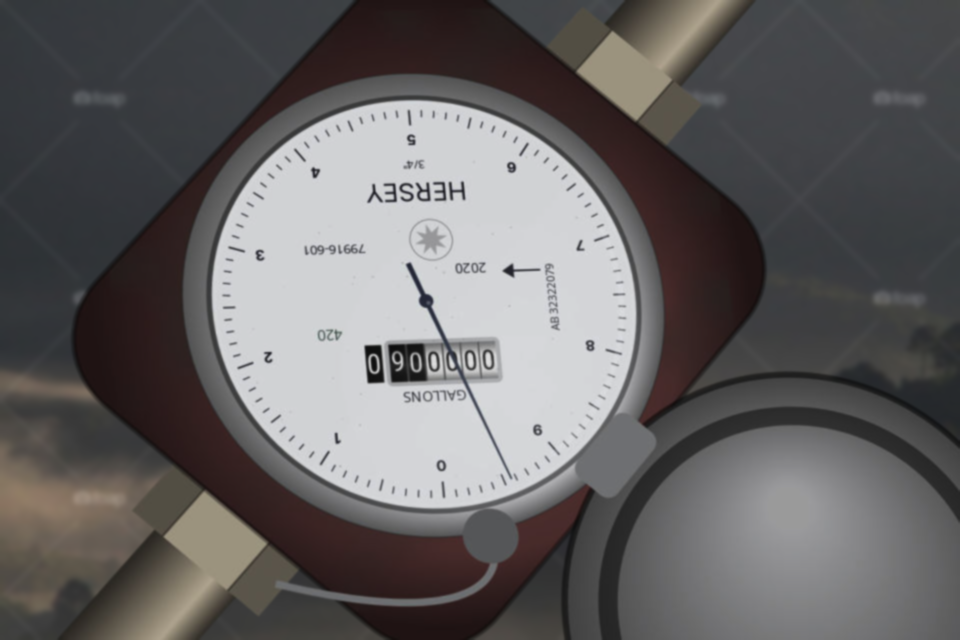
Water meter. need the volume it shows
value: 59.4 gal
